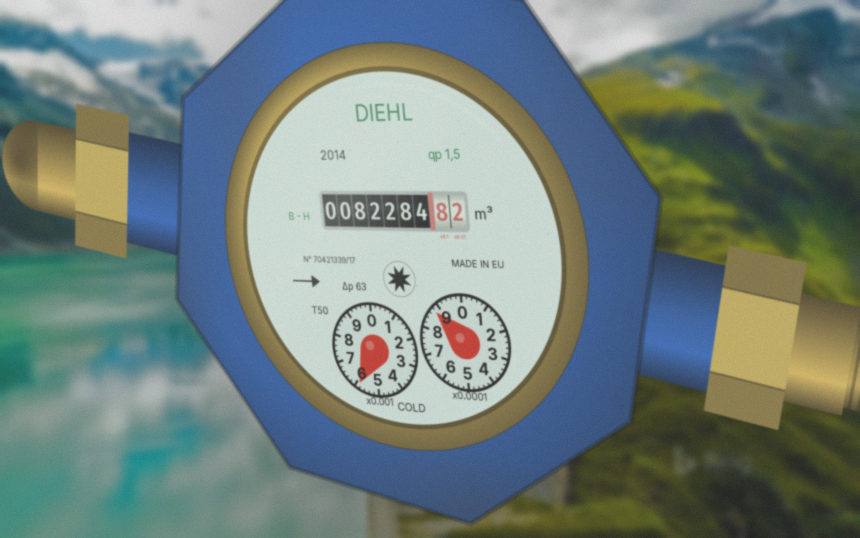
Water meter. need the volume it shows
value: 82284.8258 m³
